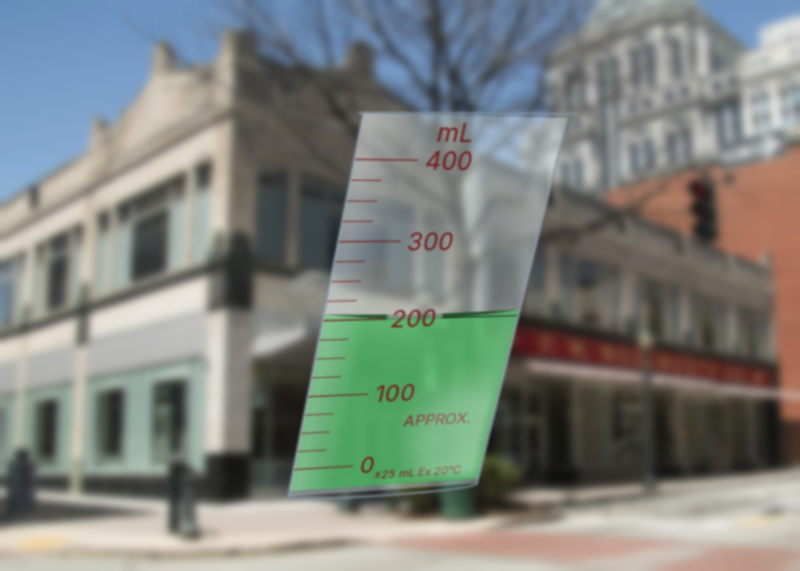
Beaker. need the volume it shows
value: 200 mL
